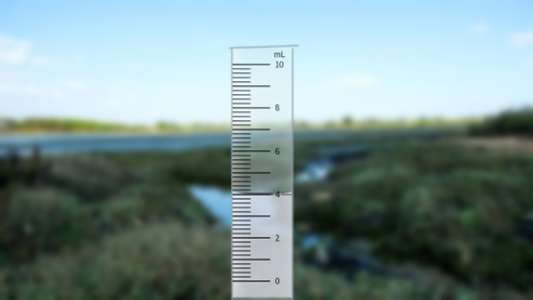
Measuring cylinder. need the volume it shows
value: 4 mL
